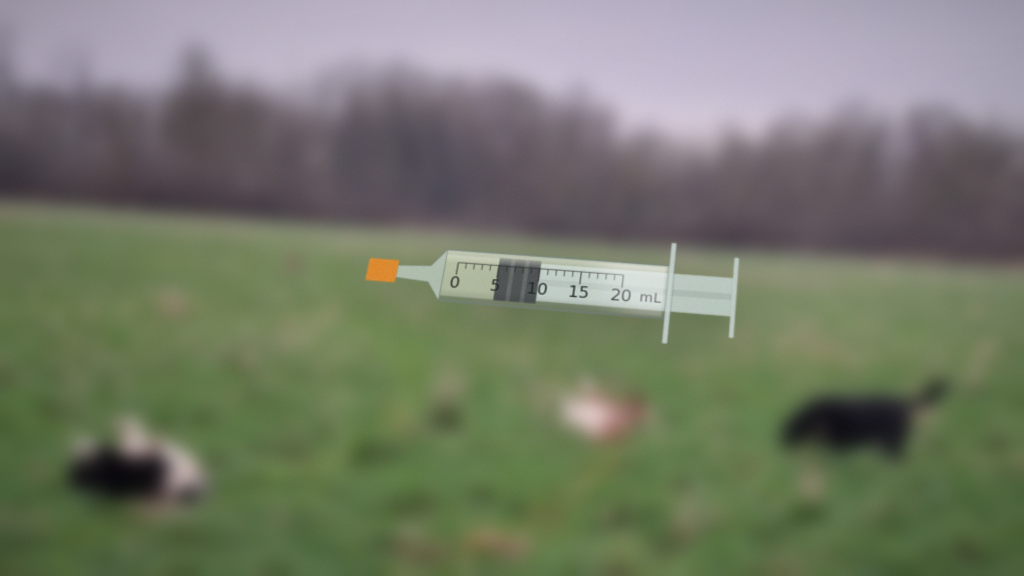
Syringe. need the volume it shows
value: 5 mL
